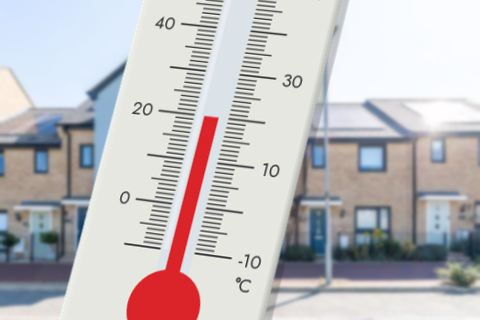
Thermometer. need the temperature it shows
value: 20 °C
